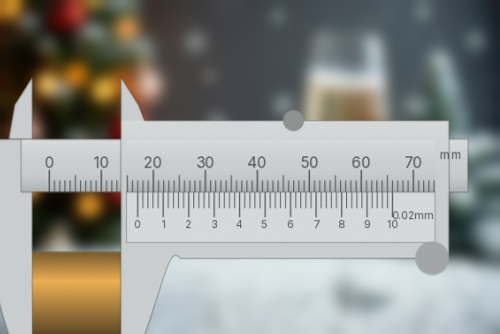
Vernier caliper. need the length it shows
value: 17.0 mm
